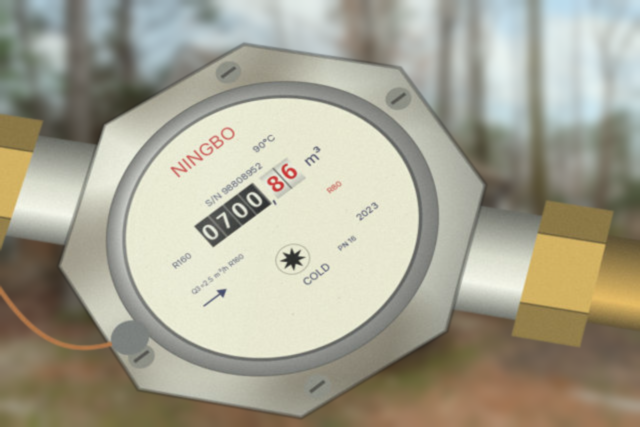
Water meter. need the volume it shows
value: 700.86 m³
